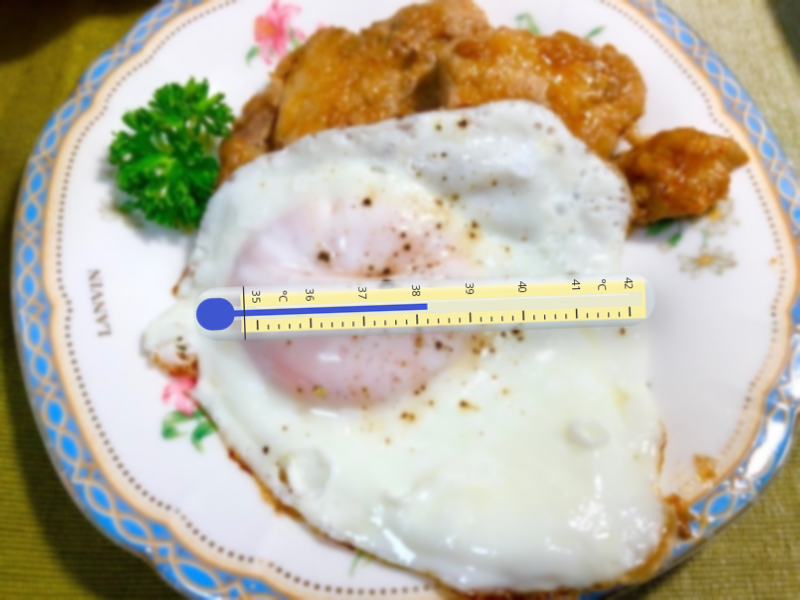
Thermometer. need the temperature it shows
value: 38.2 °C
